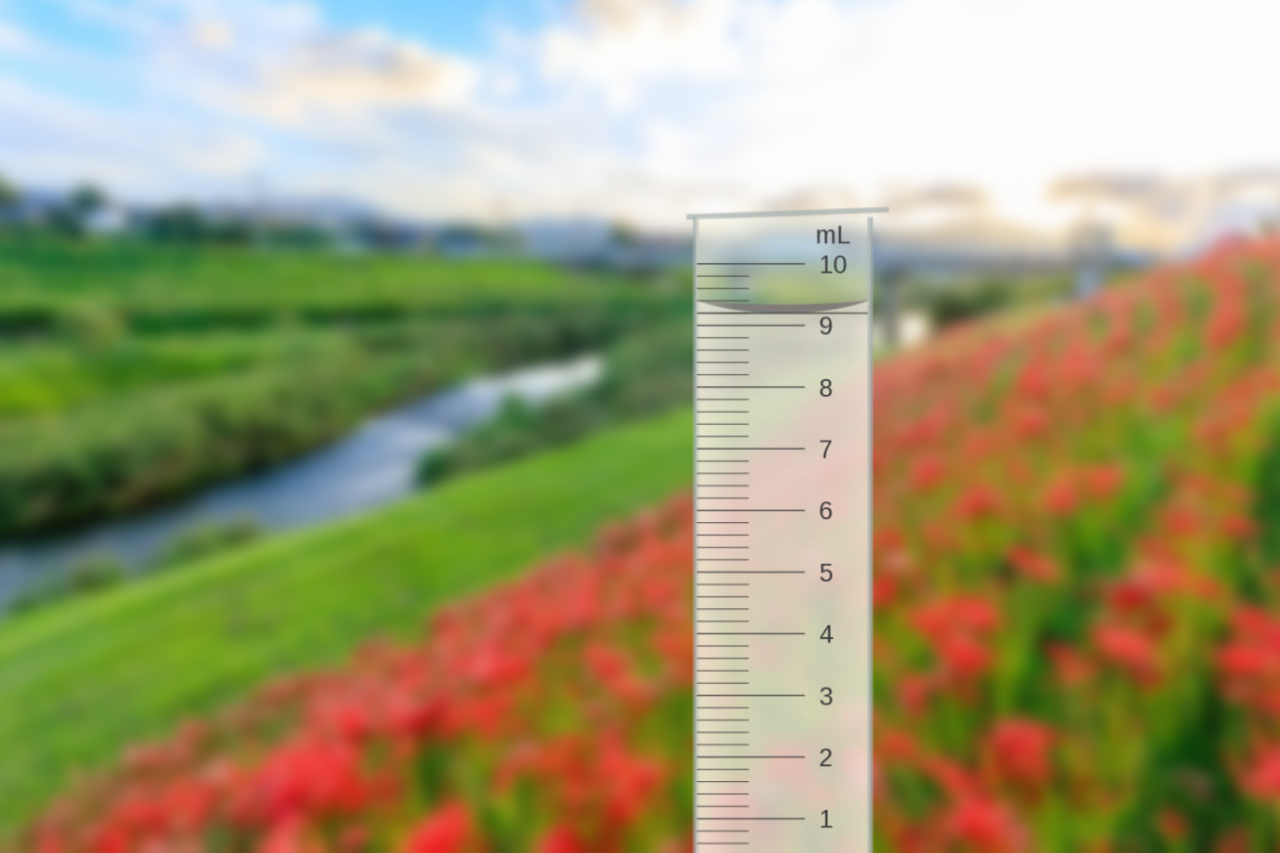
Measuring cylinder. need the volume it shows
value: 9.2 mL
